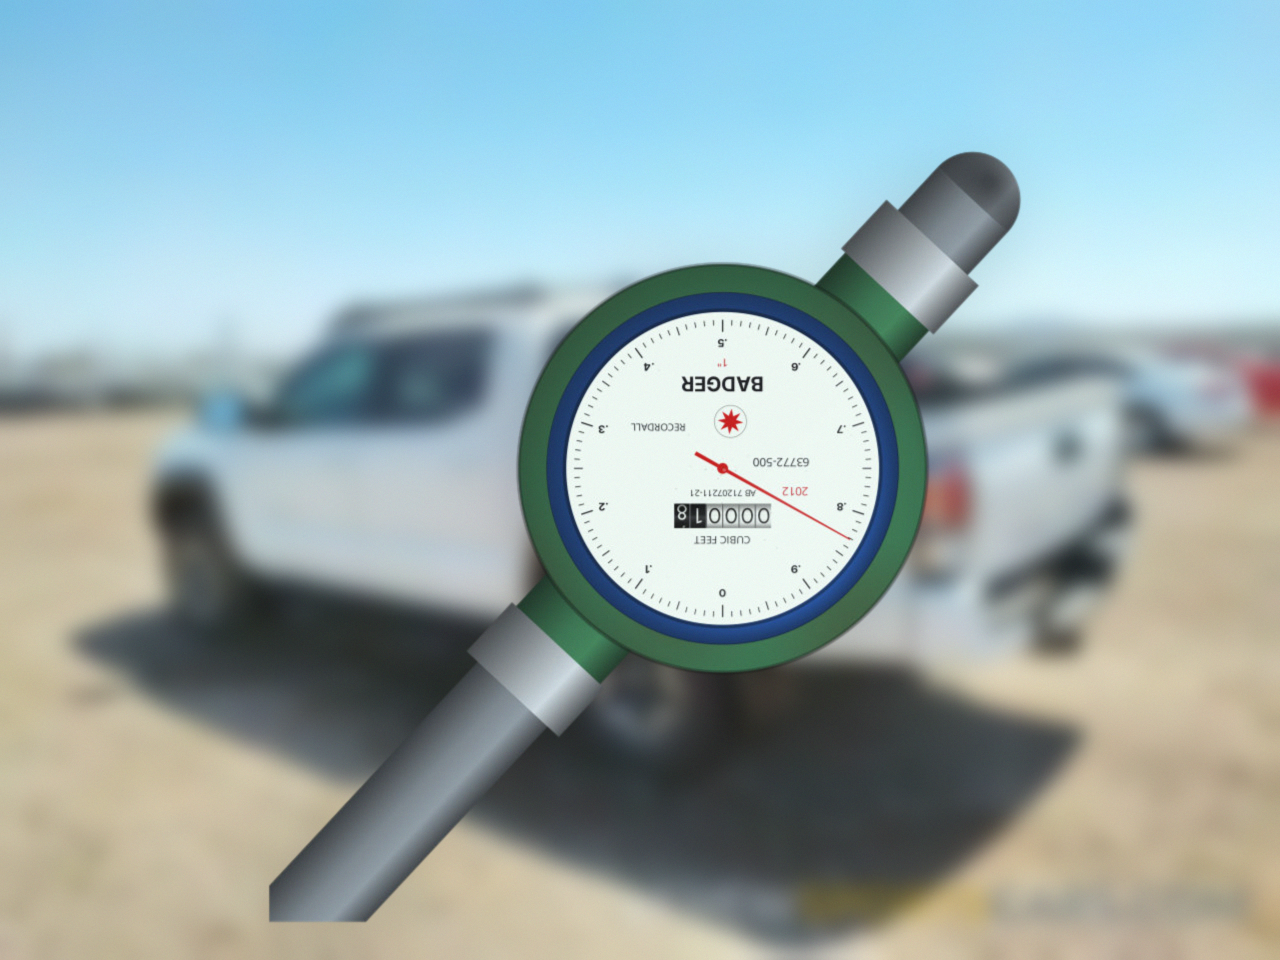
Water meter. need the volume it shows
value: 17.83 ft³
